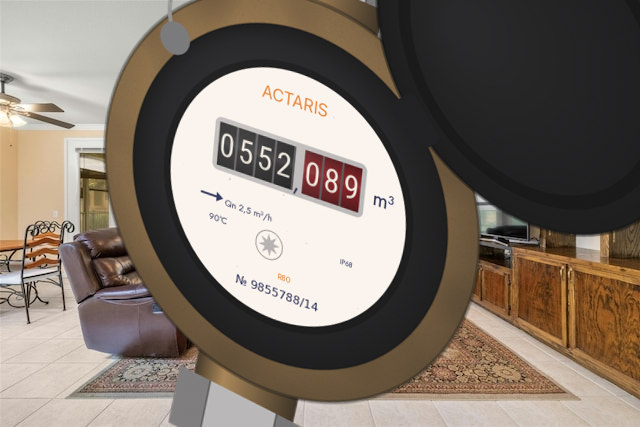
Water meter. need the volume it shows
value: 552.089 m³
